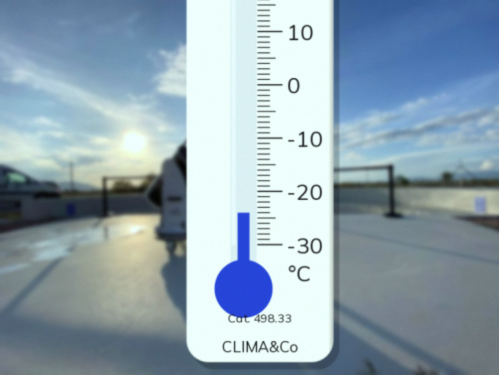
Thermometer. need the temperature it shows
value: -24 °C
